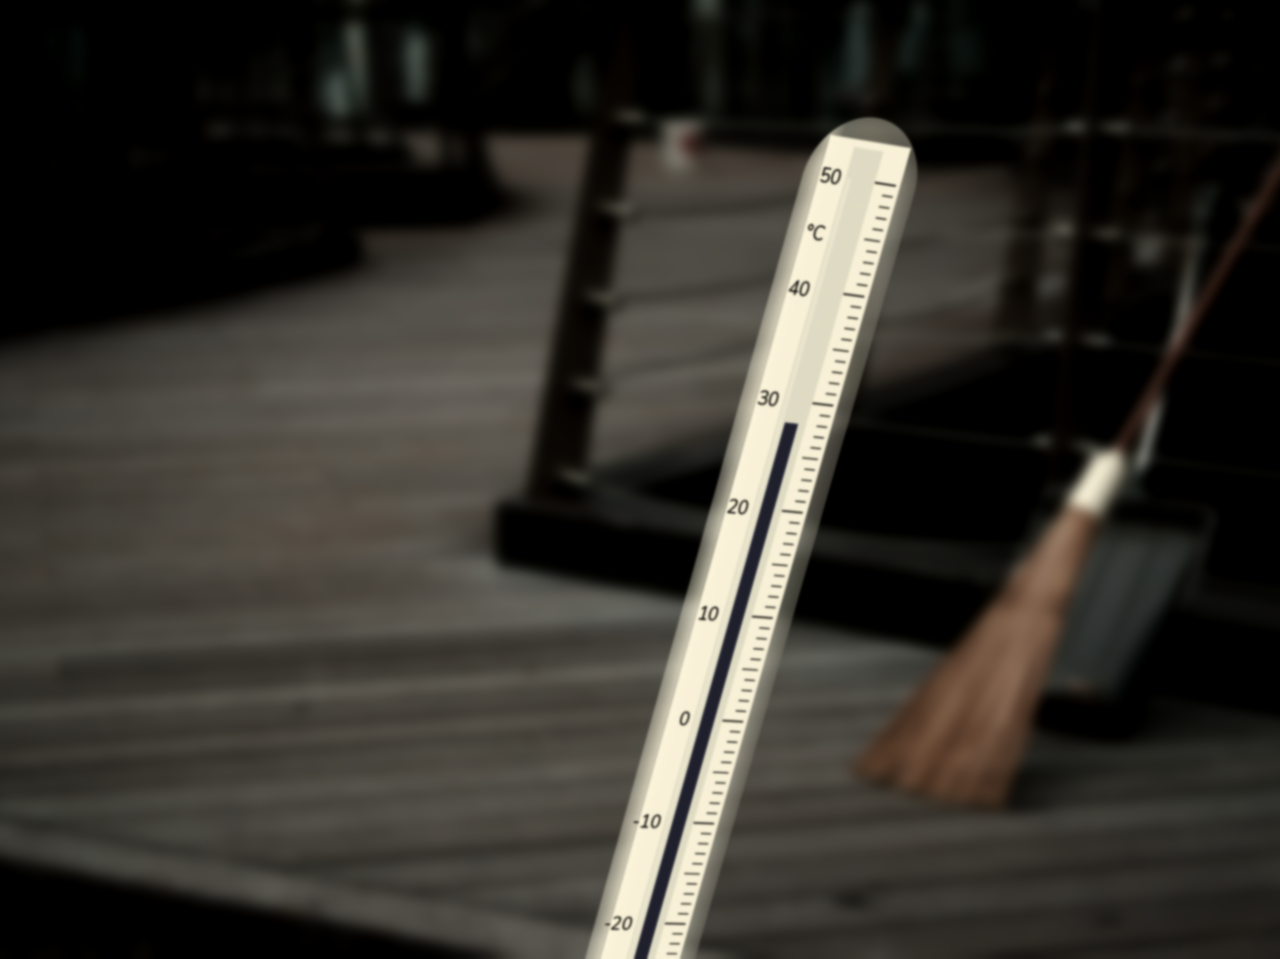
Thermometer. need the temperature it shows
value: 28 °C
